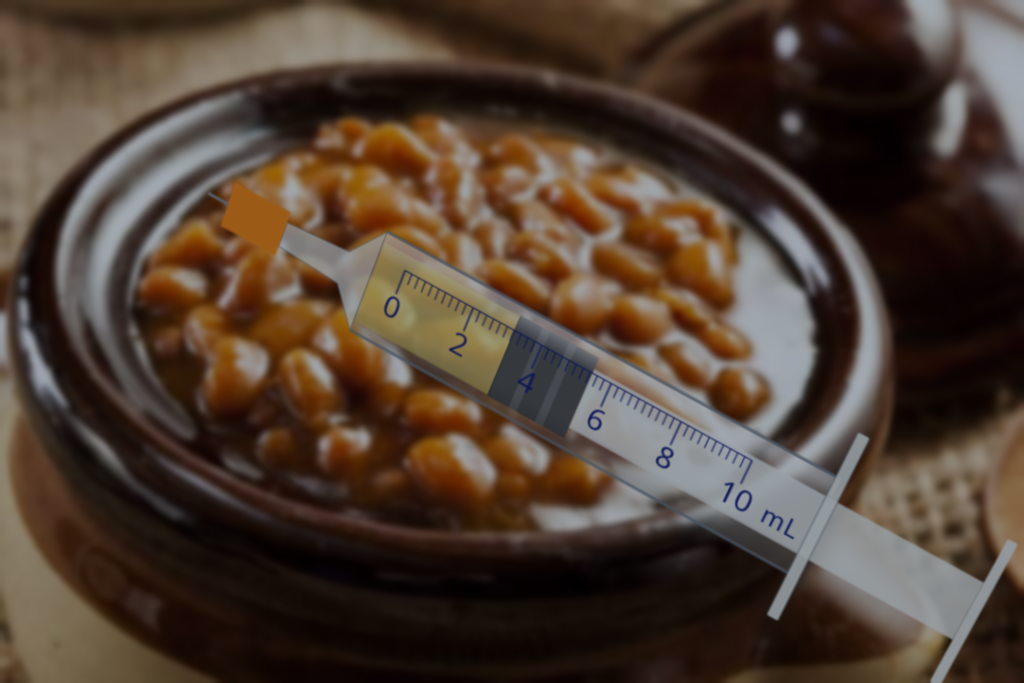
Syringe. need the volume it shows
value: 3.2 mL
